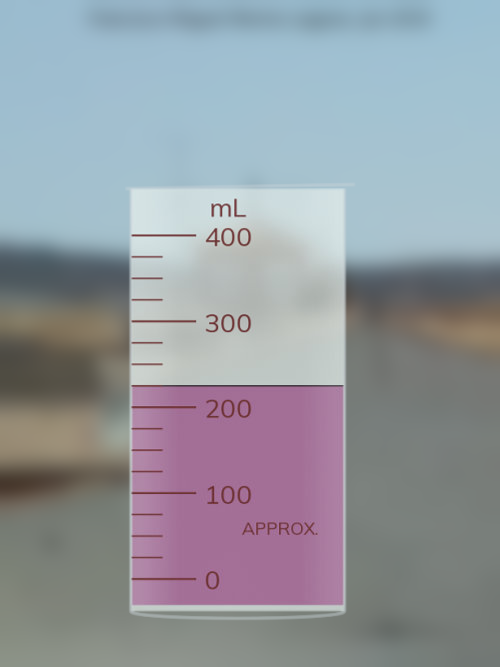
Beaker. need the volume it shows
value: 225 mL
